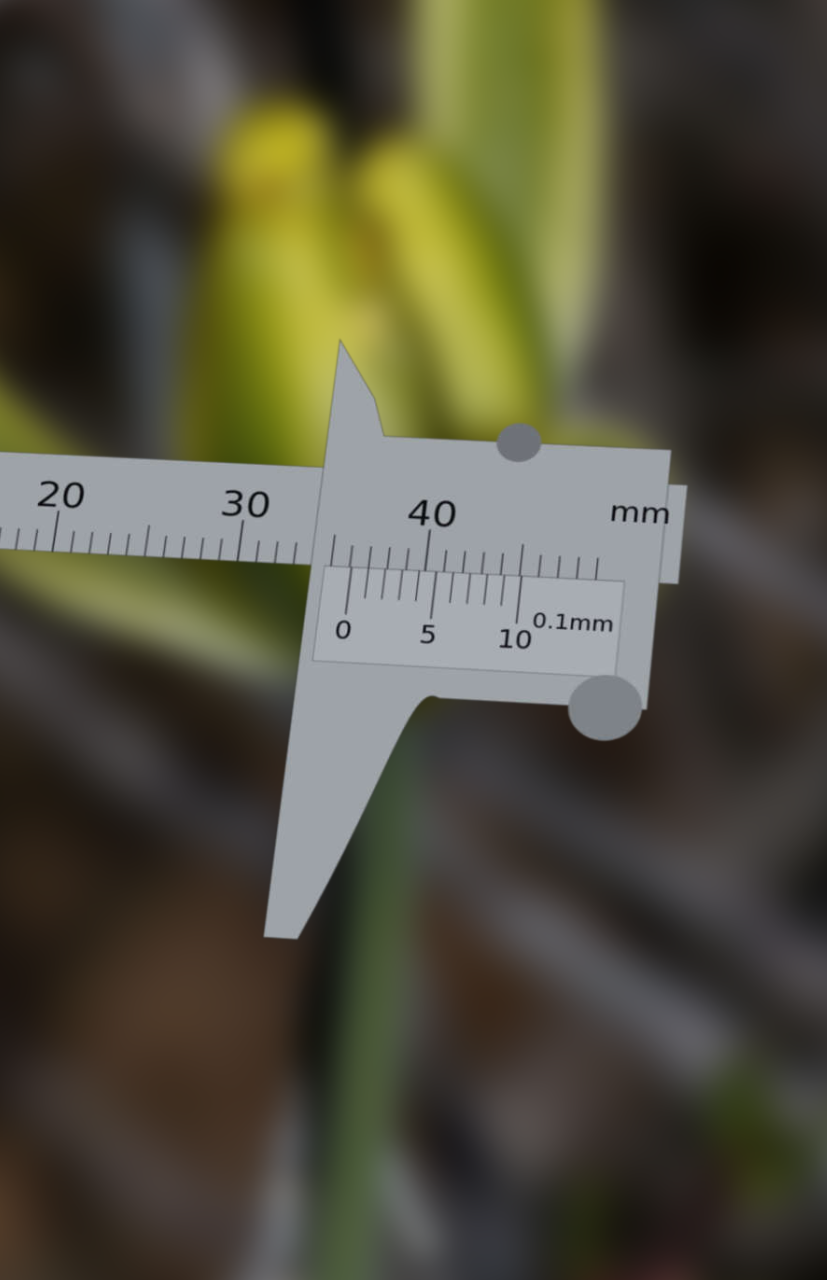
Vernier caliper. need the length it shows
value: 36.1 mm
